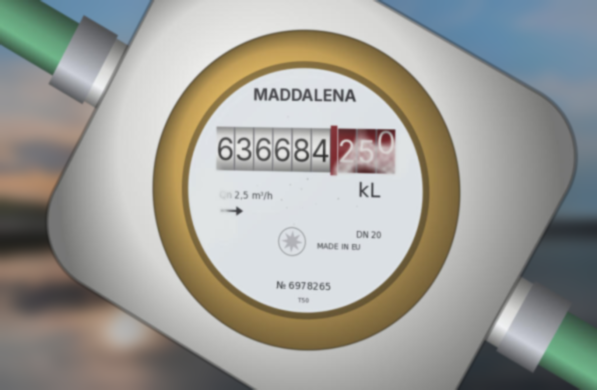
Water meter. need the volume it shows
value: 636684.250 kL
